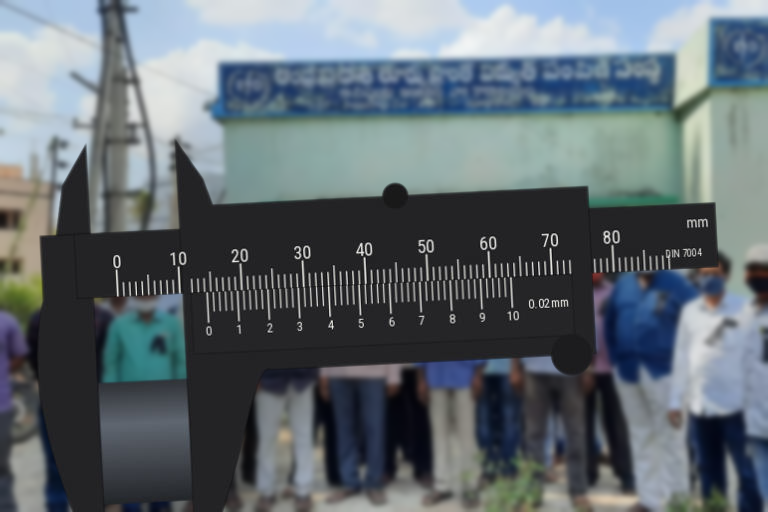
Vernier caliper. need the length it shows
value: 14.4 mm
